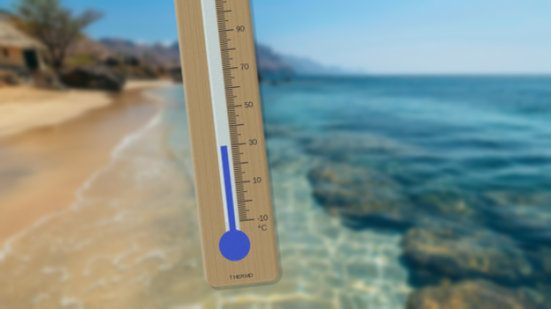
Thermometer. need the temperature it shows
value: 30 °C
